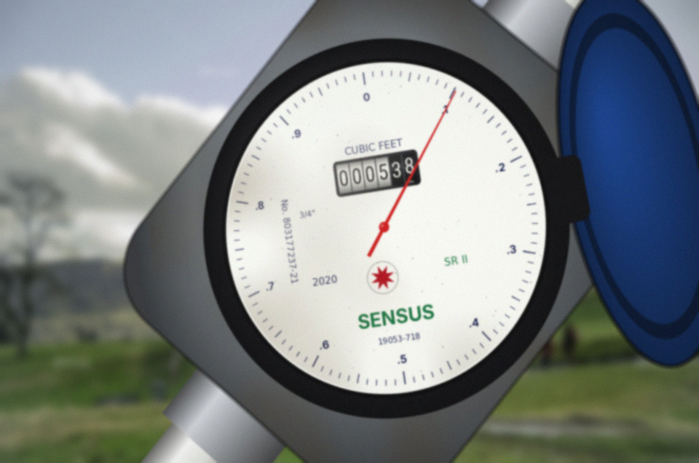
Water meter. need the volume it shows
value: 538.10 ft³
